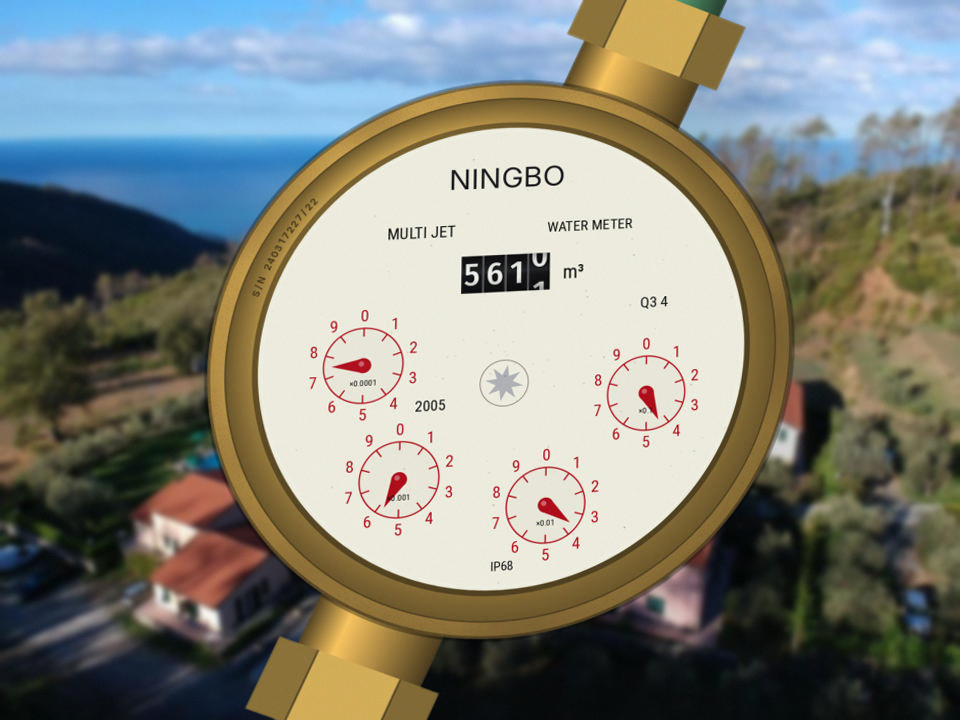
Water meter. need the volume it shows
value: 5610.4357 m³
